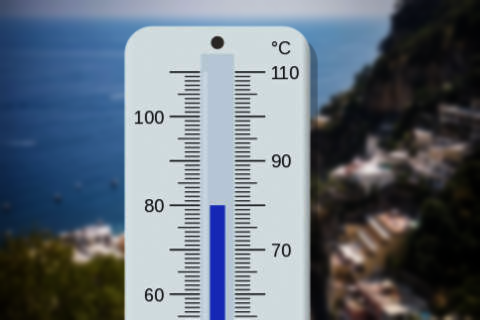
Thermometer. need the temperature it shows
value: 80 °C
